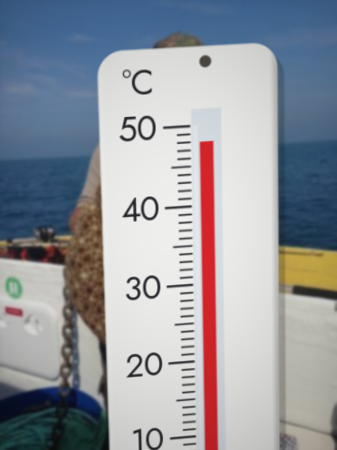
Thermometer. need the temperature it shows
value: 48 °C
